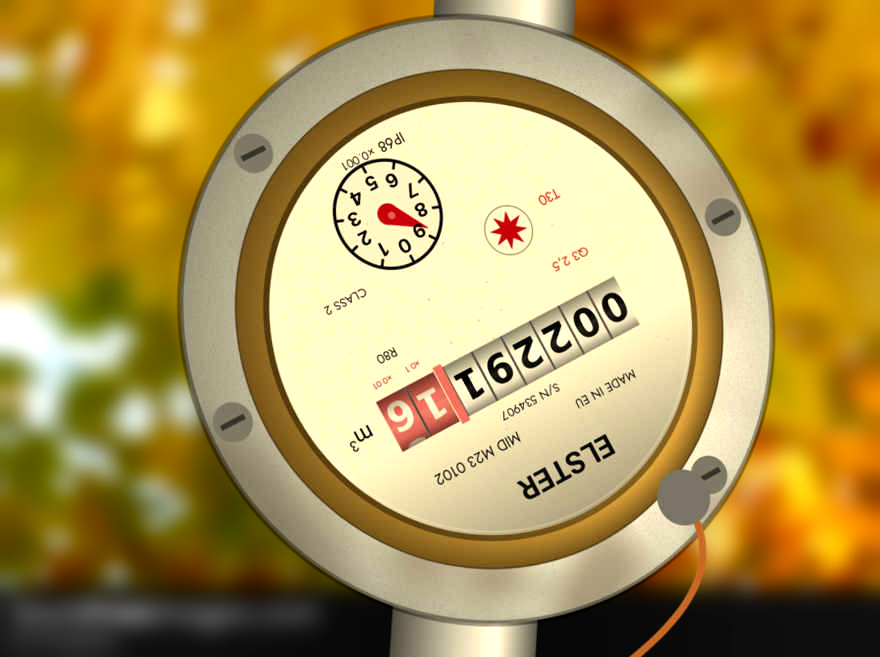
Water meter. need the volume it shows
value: 2291.158 m³
